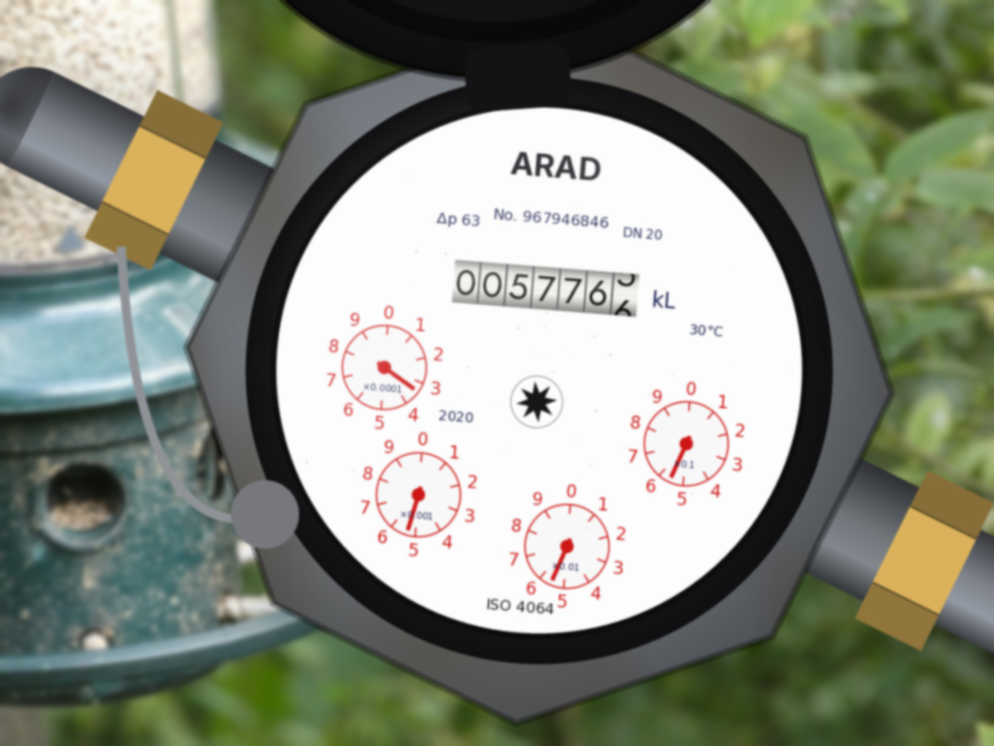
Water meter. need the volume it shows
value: 57765.5553 kL
